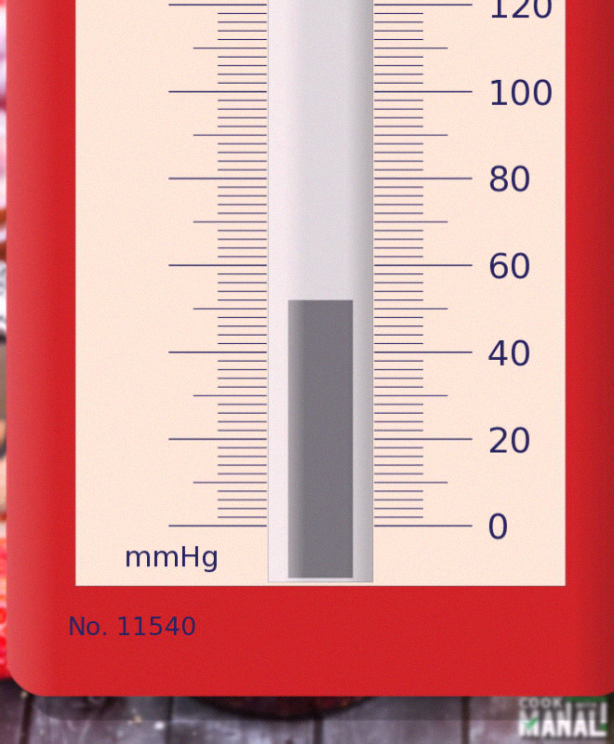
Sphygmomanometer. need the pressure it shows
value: 52 mmHg
